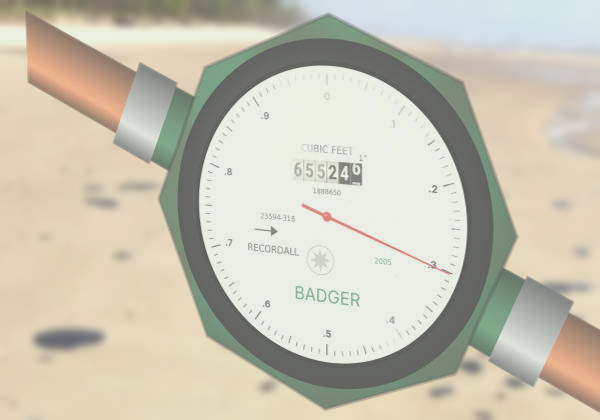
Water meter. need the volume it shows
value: 655246.30 ft³
